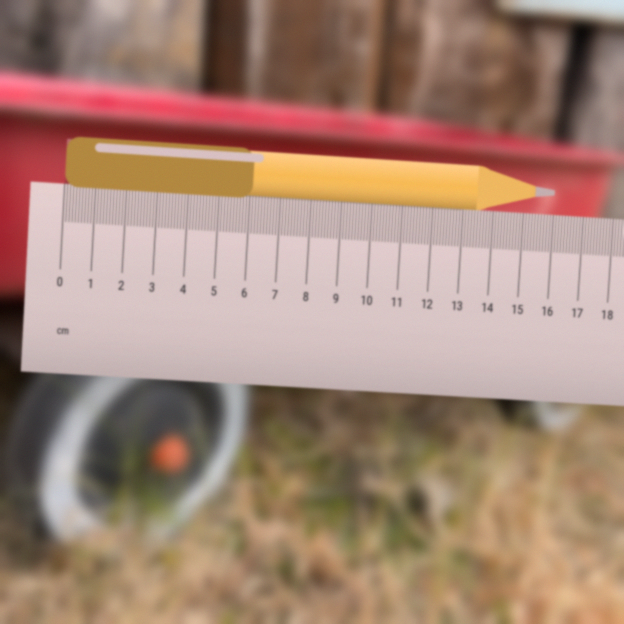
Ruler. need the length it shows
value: 16 cm
